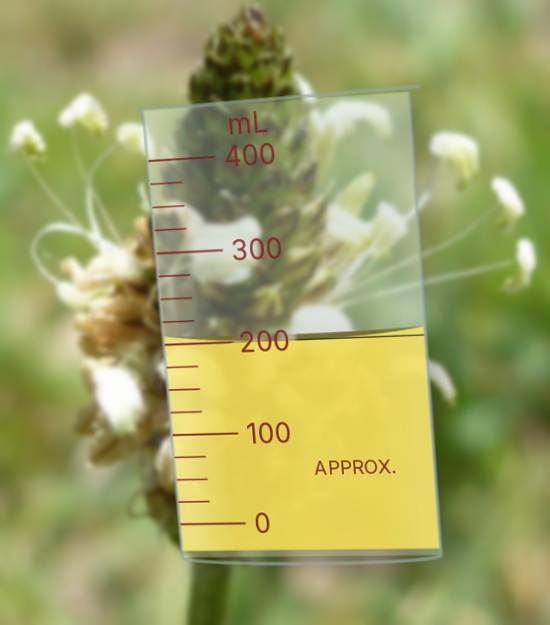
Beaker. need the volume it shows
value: 200 mL
